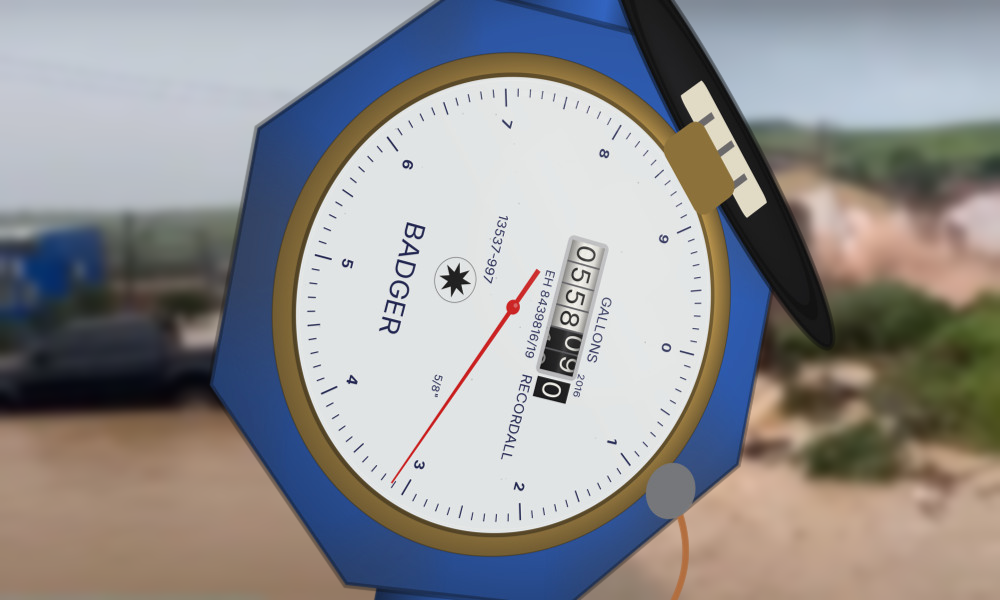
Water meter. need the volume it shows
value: 558093.1 gal
